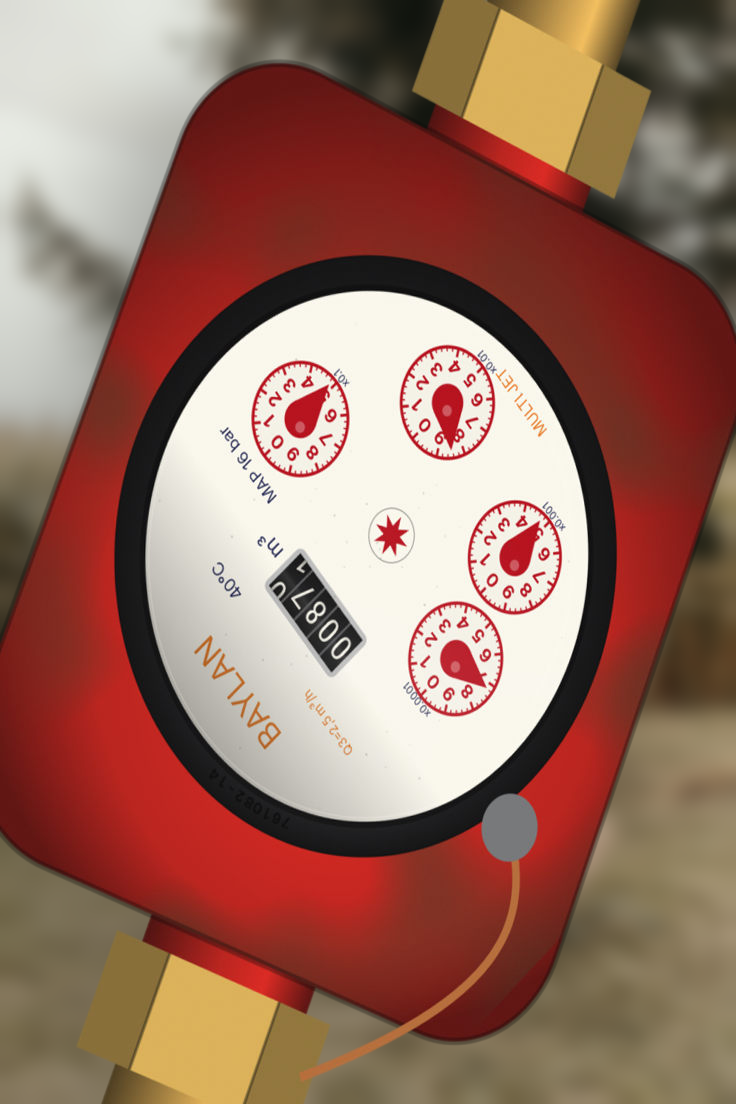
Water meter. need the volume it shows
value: 870.4847 m³
